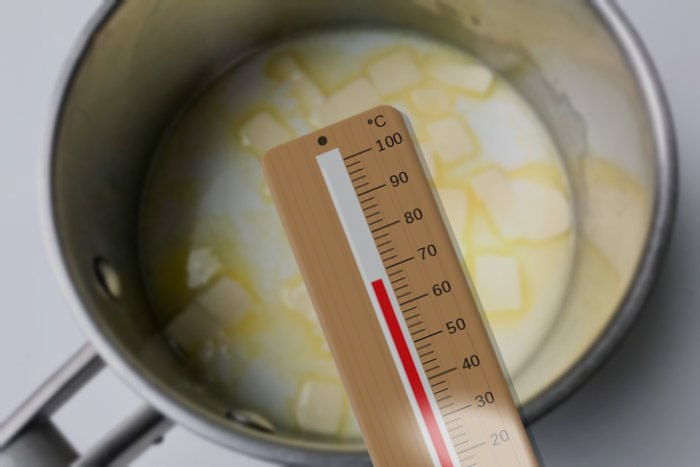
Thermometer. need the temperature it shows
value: 68 °C
